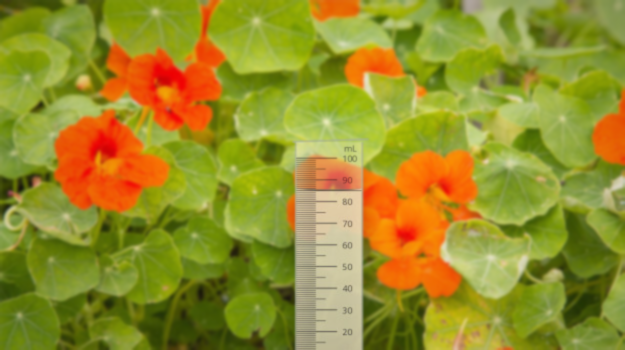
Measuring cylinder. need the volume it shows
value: 85 mL
